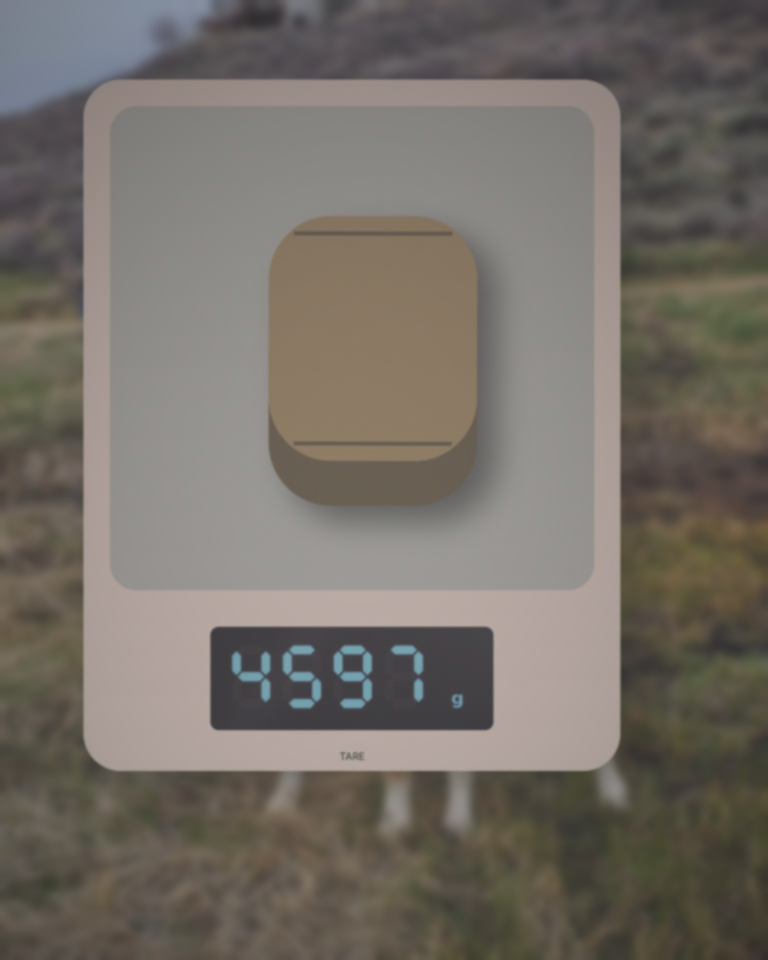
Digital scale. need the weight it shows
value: 4597 g
